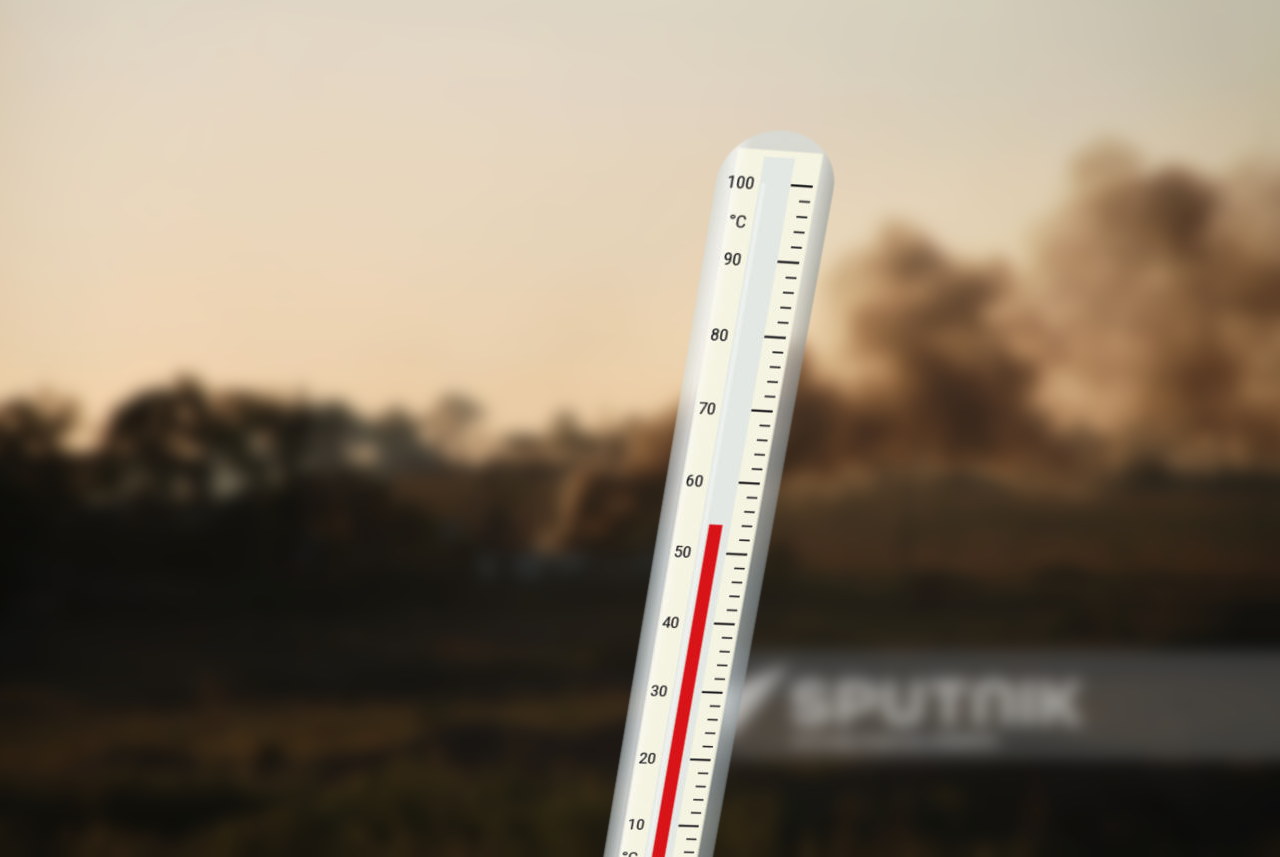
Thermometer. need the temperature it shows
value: 54 °C
